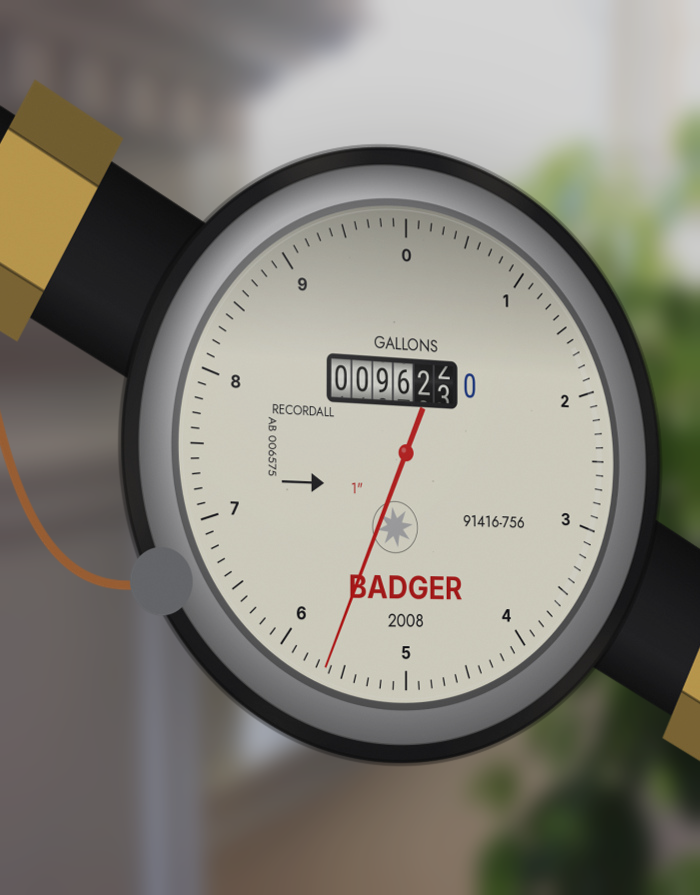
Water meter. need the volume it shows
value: 96225.6 gal
